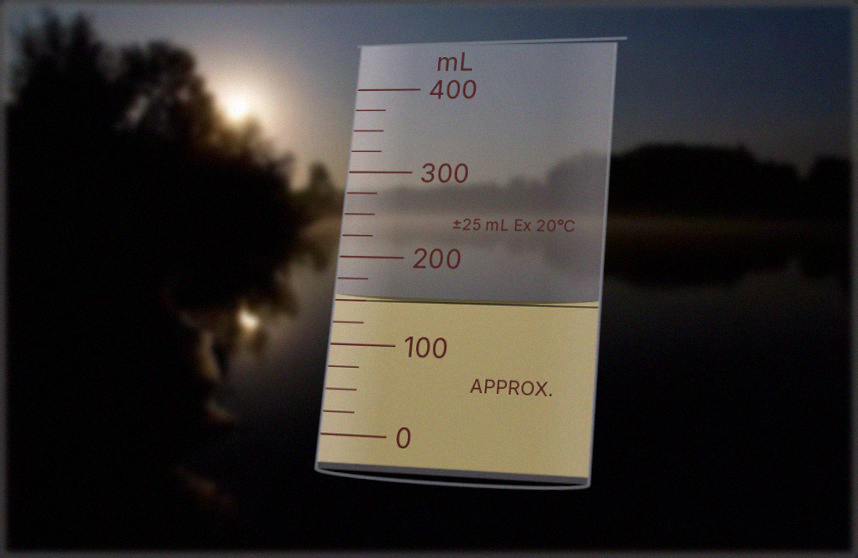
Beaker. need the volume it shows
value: 150 mL
